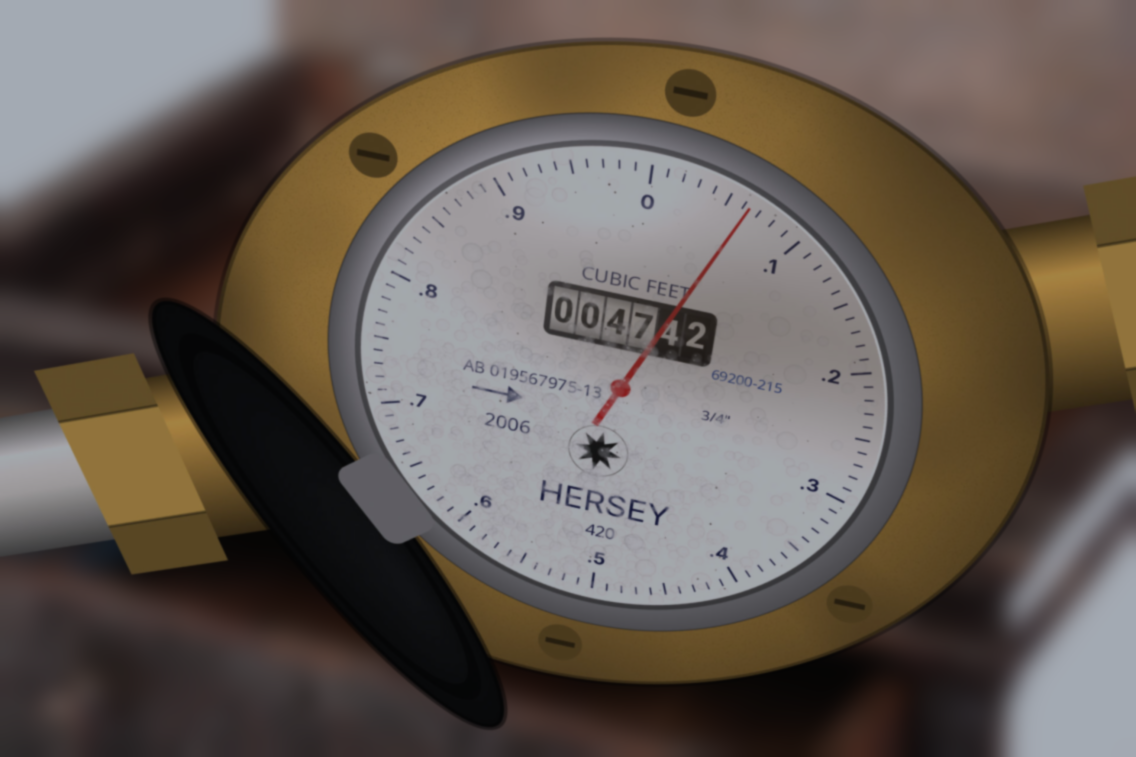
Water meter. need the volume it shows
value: 4742.06 ft³
